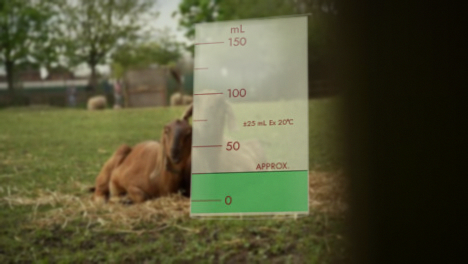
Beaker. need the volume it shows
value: 25 mL
